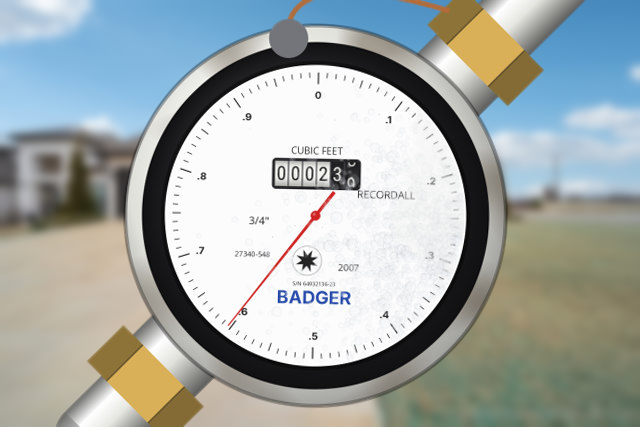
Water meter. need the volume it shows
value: 238.60 ft³
